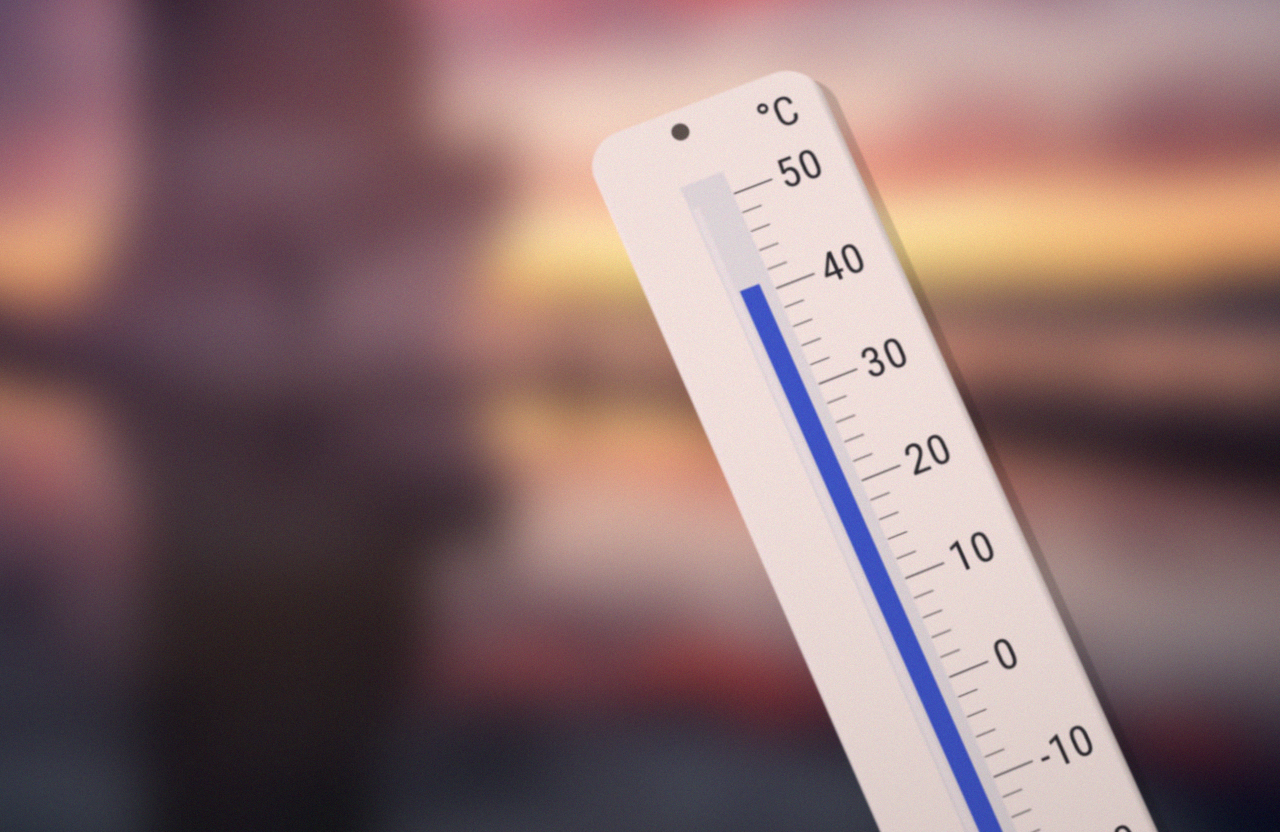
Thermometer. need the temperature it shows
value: 41 °C
